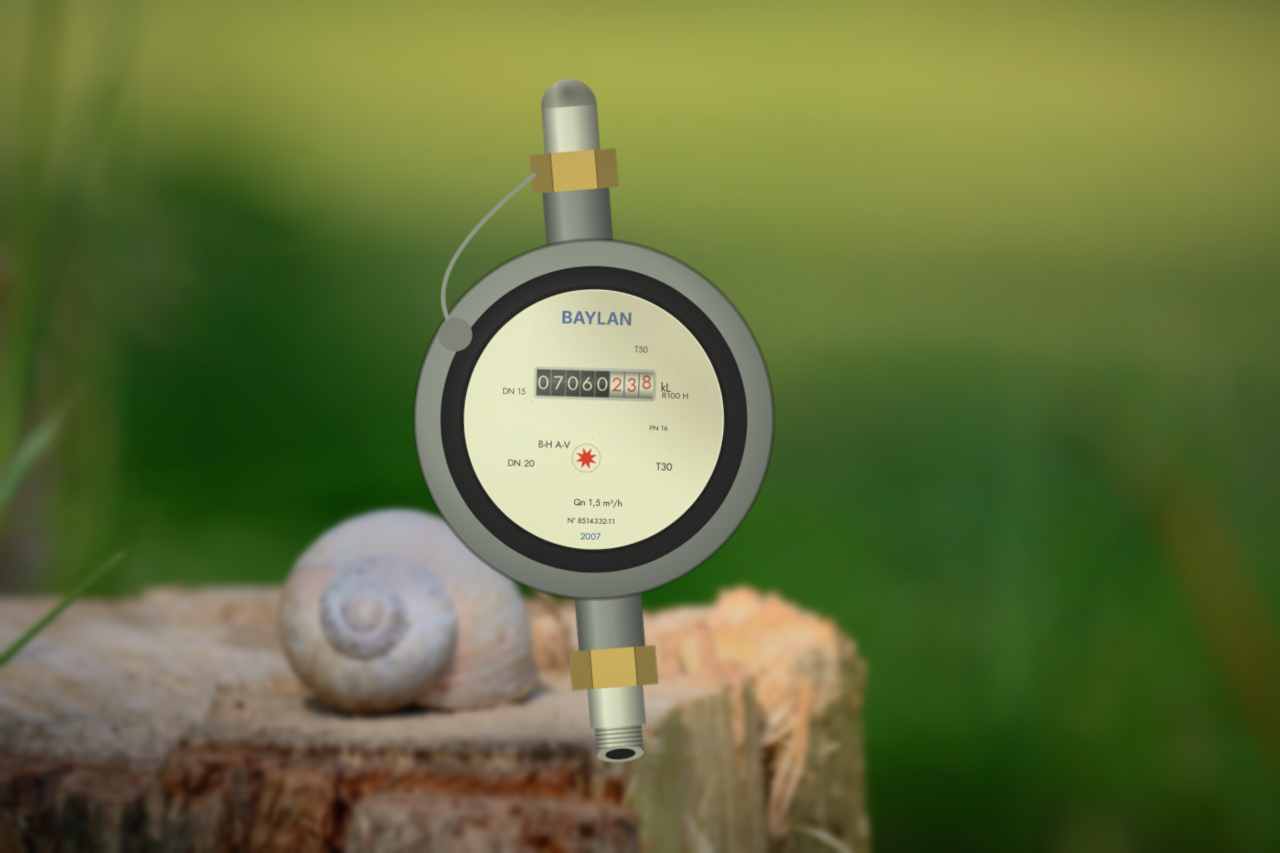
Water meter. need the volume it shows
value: 7060.238 kL
